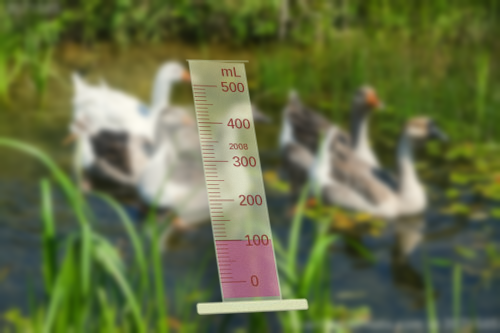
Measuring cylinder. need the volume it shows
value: 100 mL
